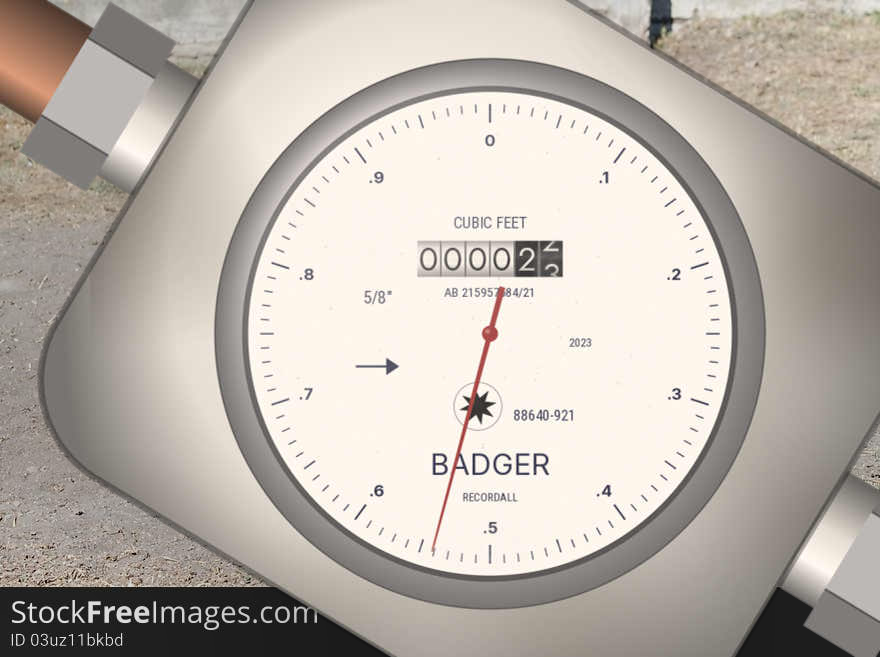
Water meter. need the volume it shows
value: 22.54 ft³
